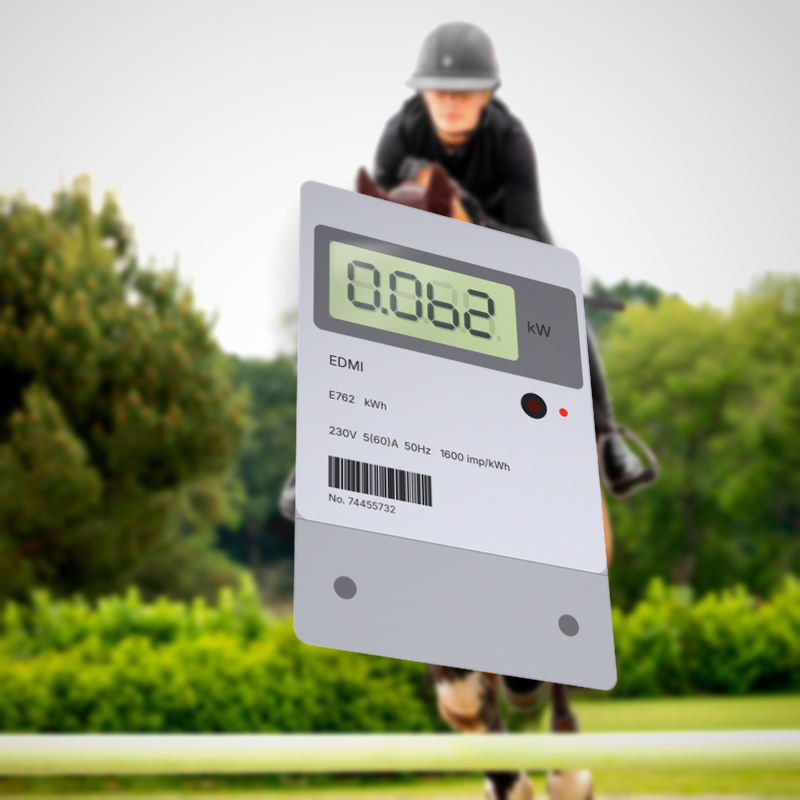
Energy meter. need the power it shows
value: 0.062 kW
